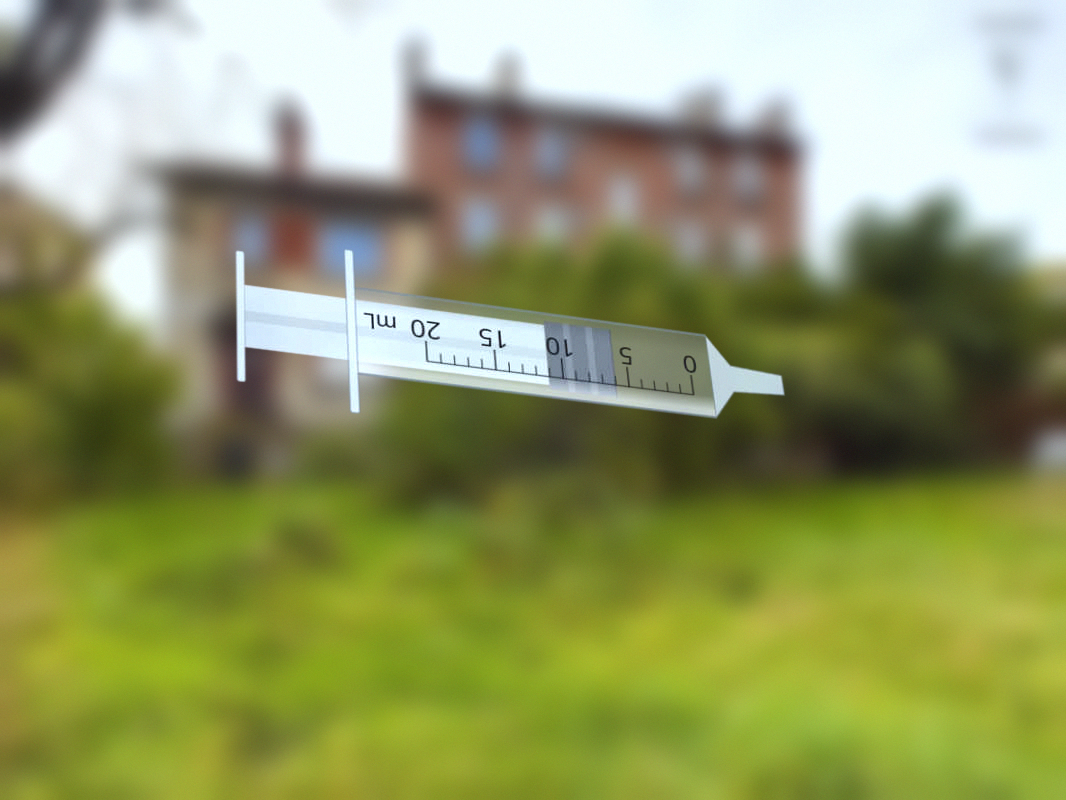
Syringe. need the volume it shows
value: 6 mL
